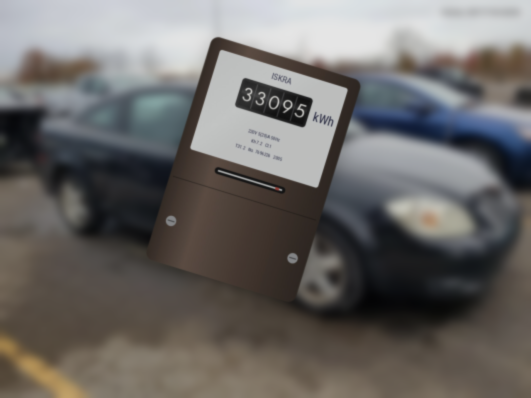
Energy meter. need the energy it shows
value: 33095 kWh
